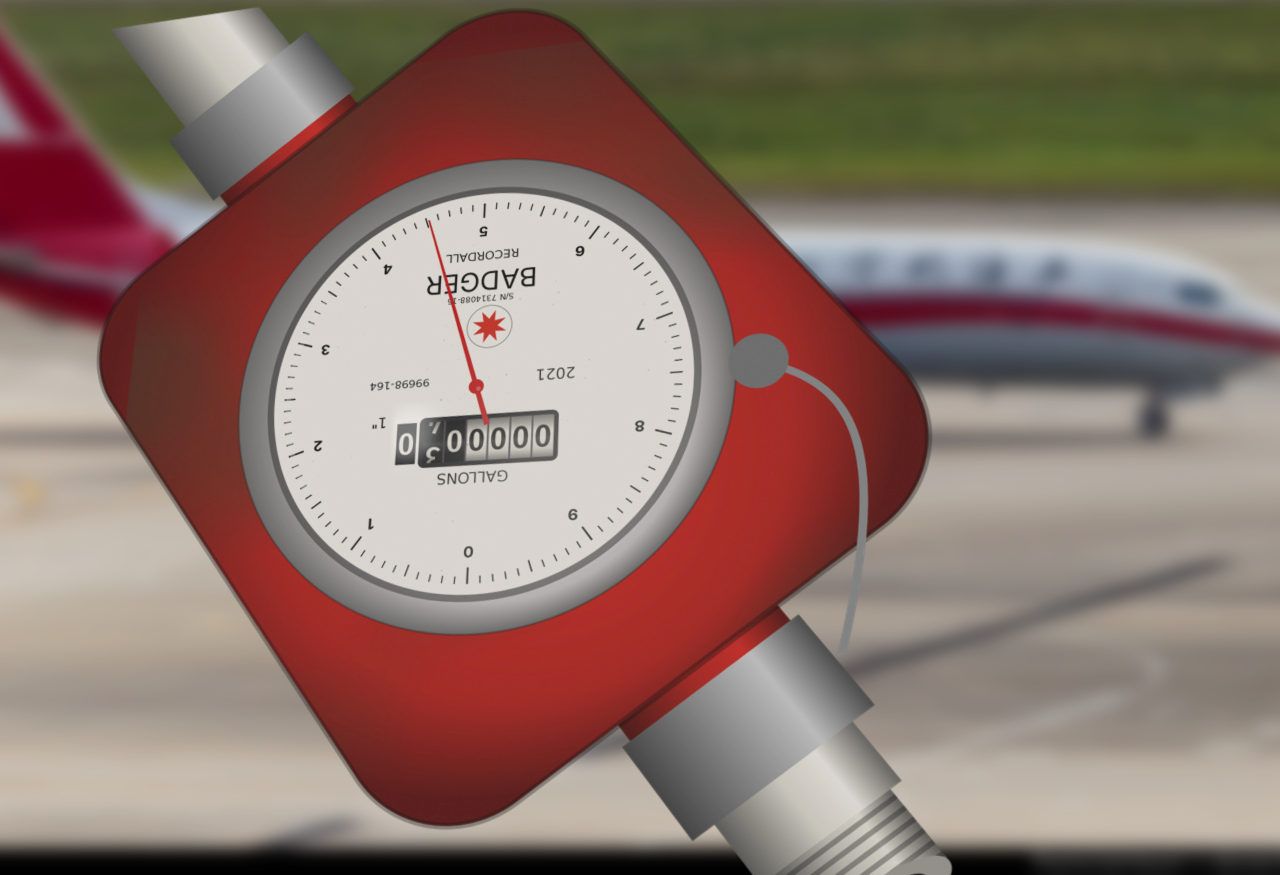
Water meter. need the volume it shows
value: 34.5 gal
